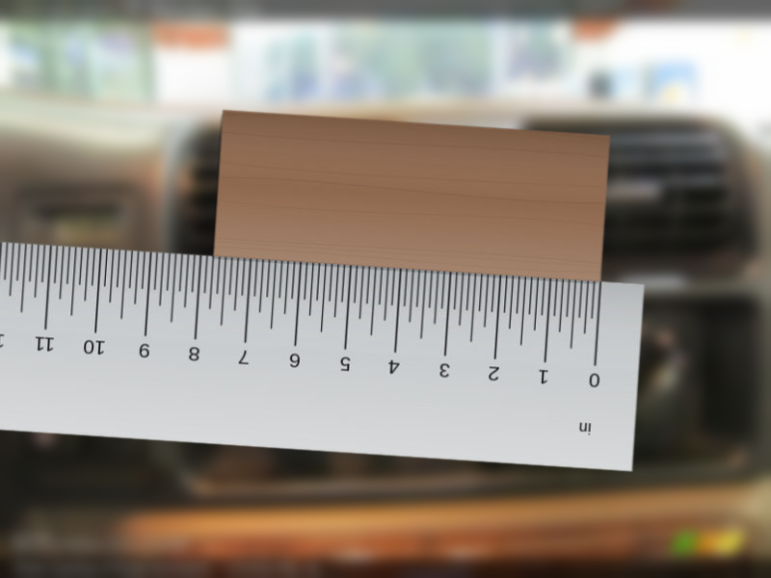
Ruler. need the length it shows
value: 7.75 in
